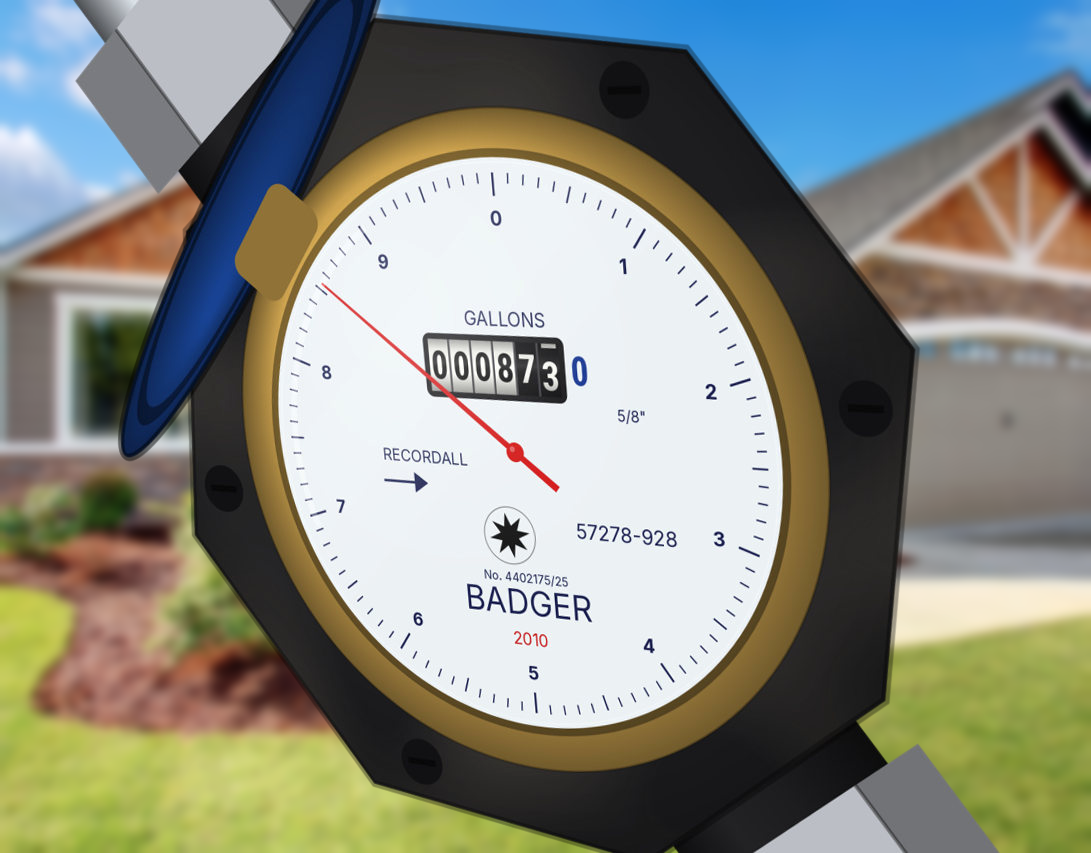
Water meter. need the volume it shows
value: 8728.5 gal
